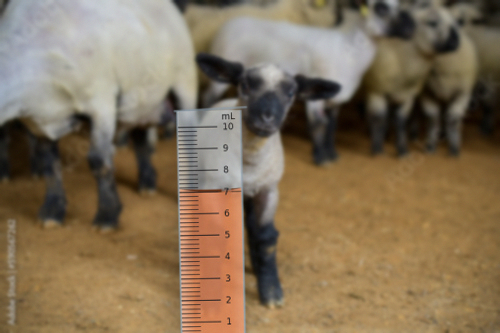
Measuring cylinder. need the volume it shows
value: 7 mL
